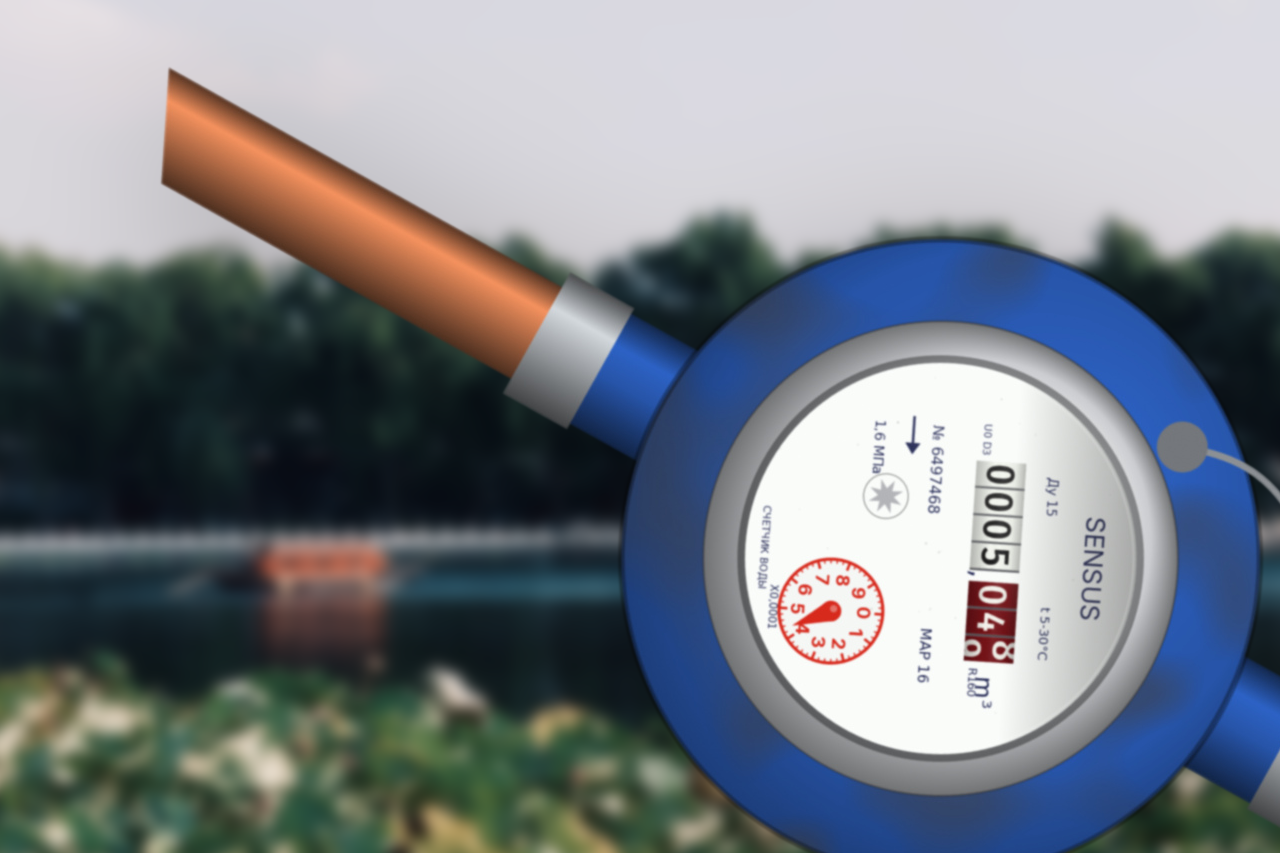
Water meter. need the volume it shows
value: 5.0484 m³
